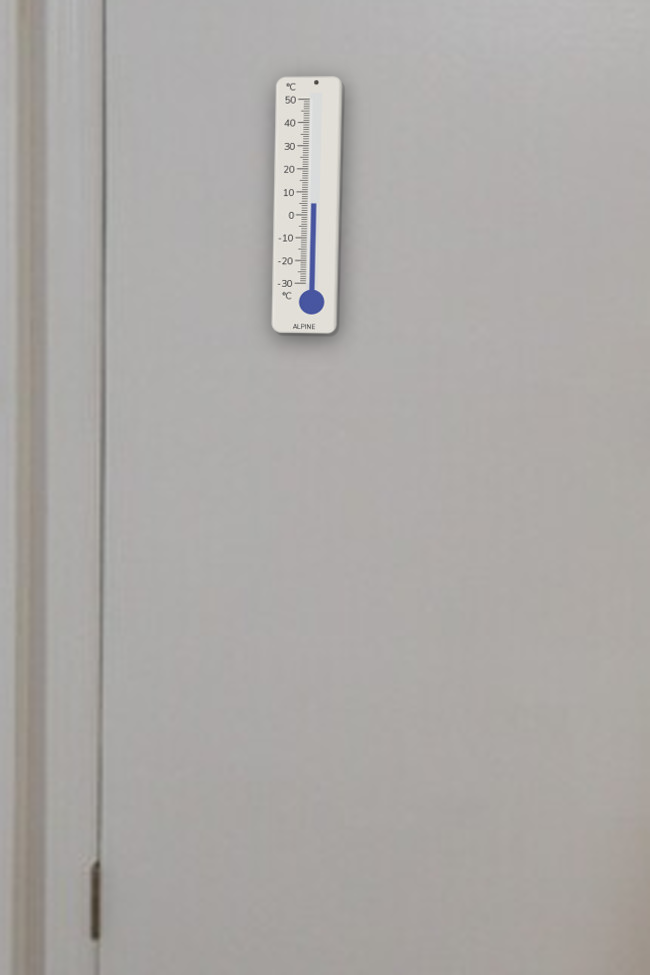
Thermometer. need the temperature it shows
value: 5 °C
